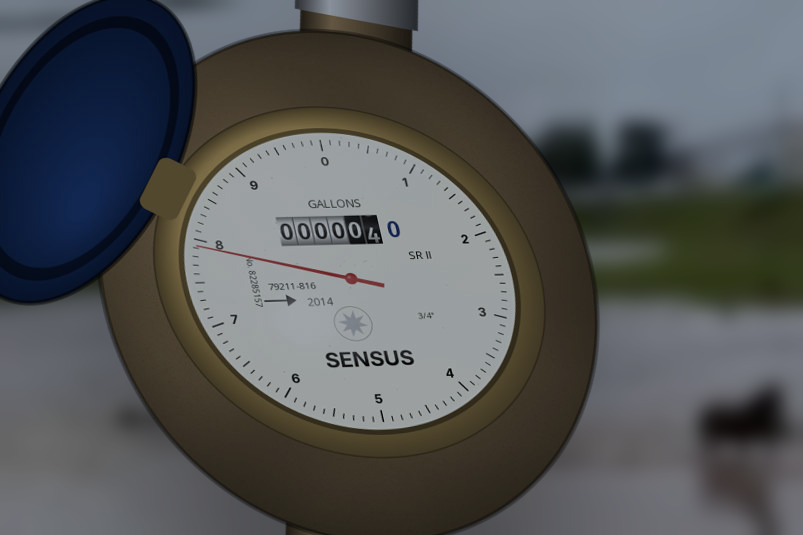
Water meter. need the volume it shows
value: 37.9 gal
